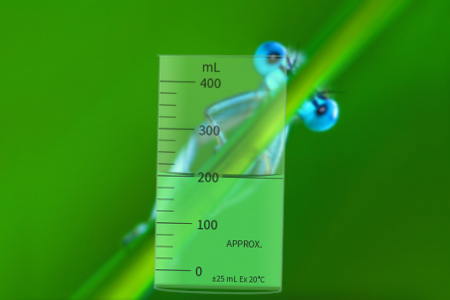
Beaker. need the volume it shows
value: 200 mL
